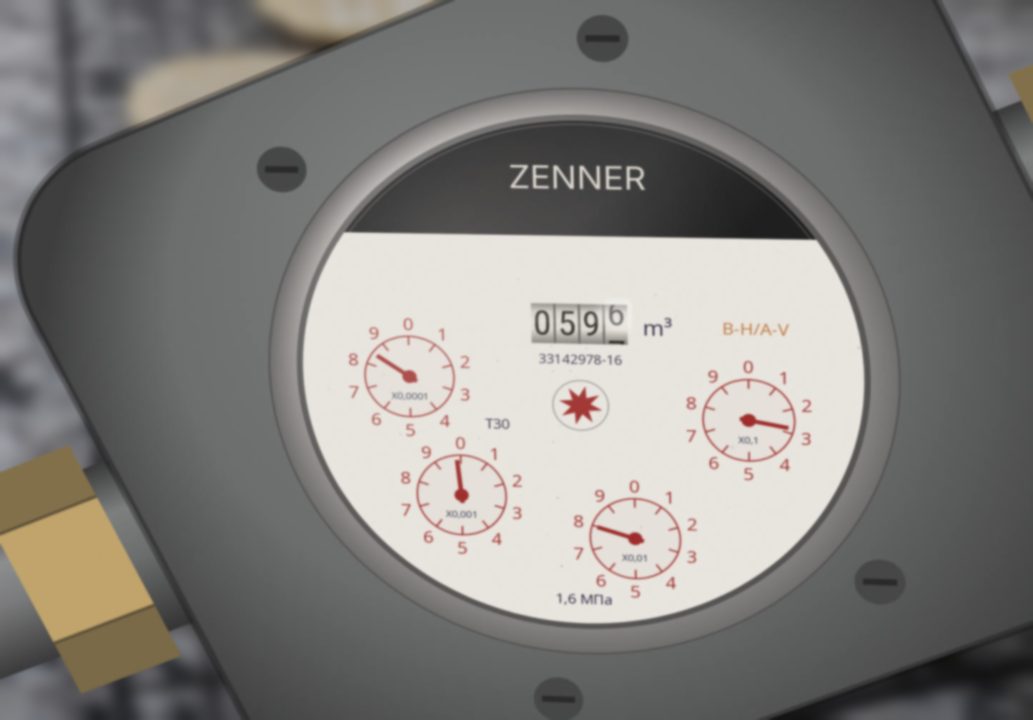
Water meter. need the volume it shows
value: 596.2798 m³
